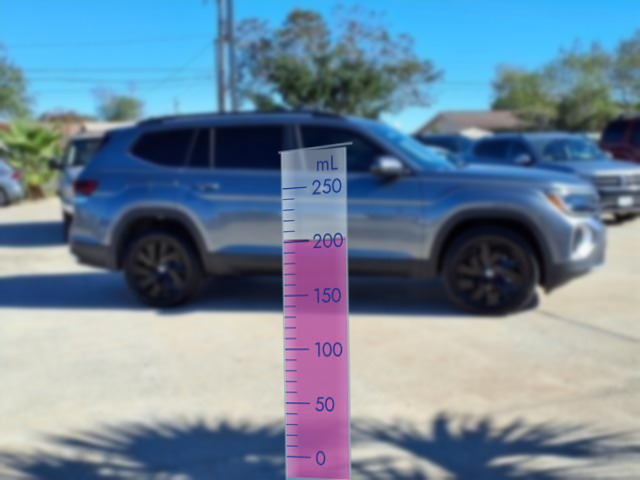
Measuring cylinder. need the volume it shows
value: 200 mL
